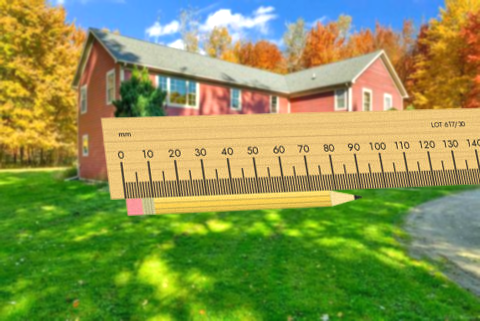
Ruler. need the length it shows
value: 90 mm
